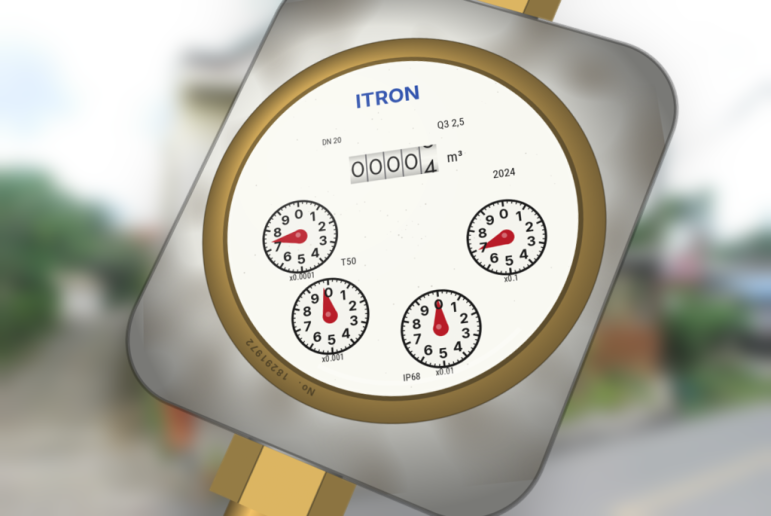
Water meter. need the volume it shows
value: 3.6997 m³
